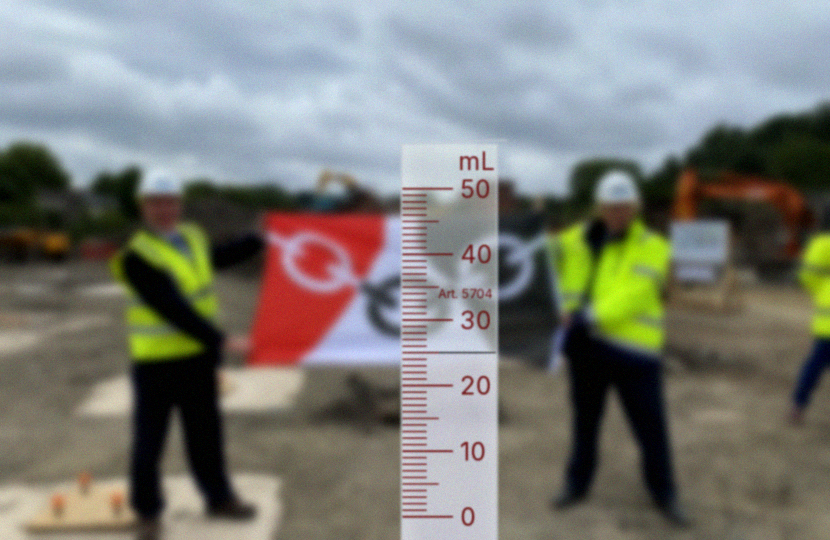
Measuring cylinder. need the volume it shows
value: 25 mL
